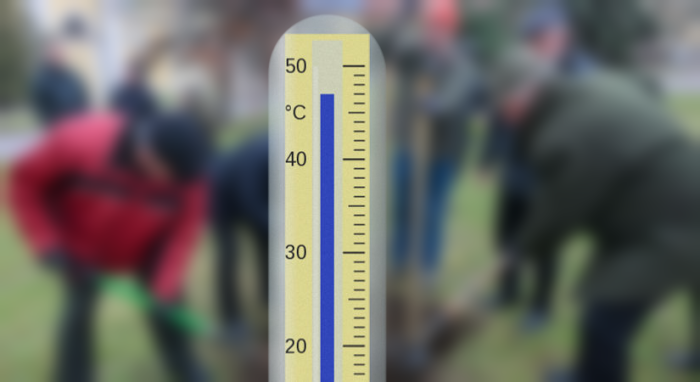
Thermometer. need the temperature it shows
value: 47 °C
